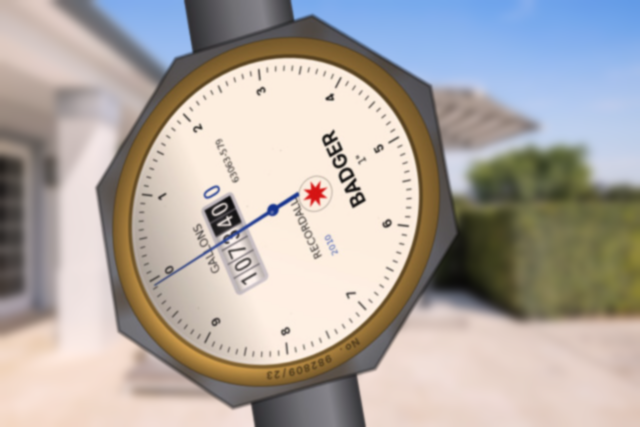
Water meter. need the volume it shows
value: 1073399.9 gal
